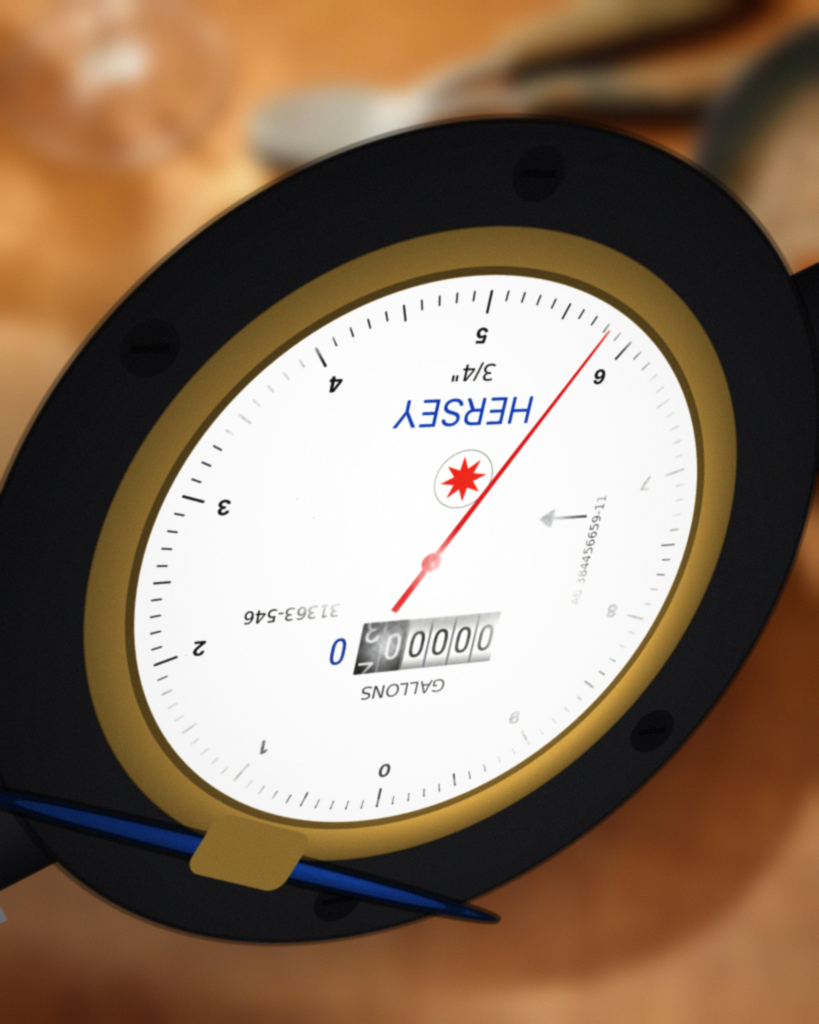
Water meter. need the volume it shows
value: 25.8 gal
